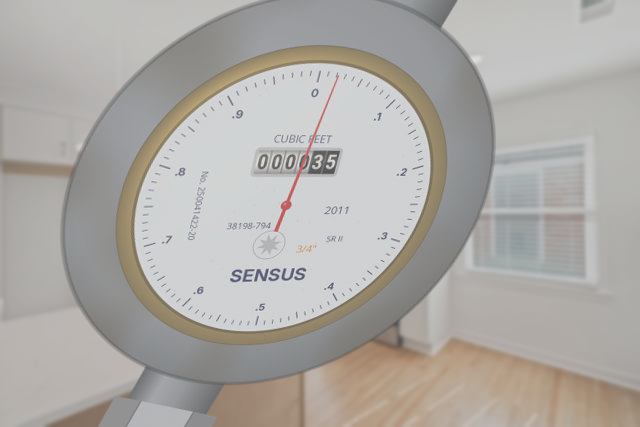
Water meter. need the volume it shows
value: 35.02 ft³
